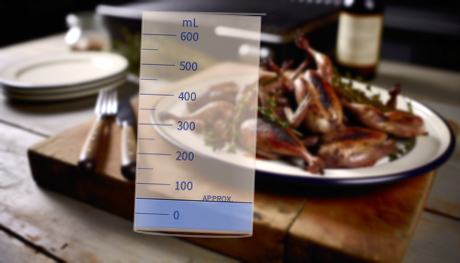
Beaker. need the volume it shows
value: 50 mL
